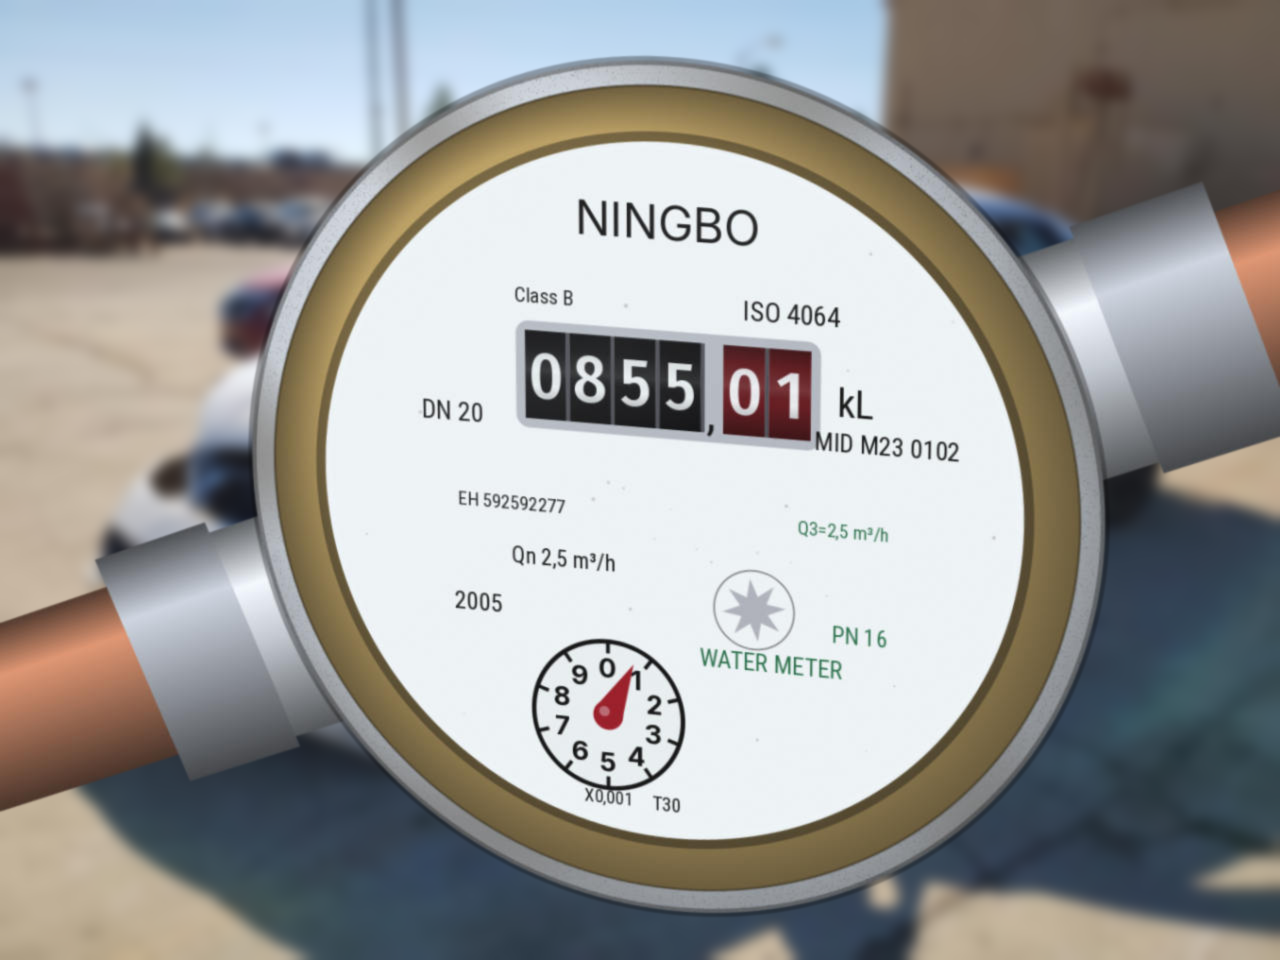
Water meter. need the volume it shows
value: 855.010 kL
